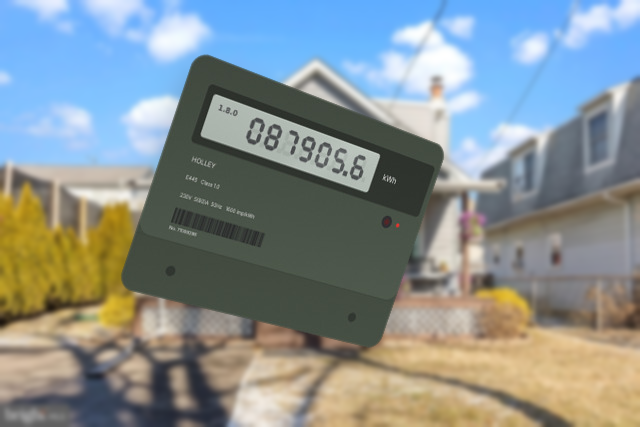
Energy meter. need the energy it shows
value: 87905.6 kWh
